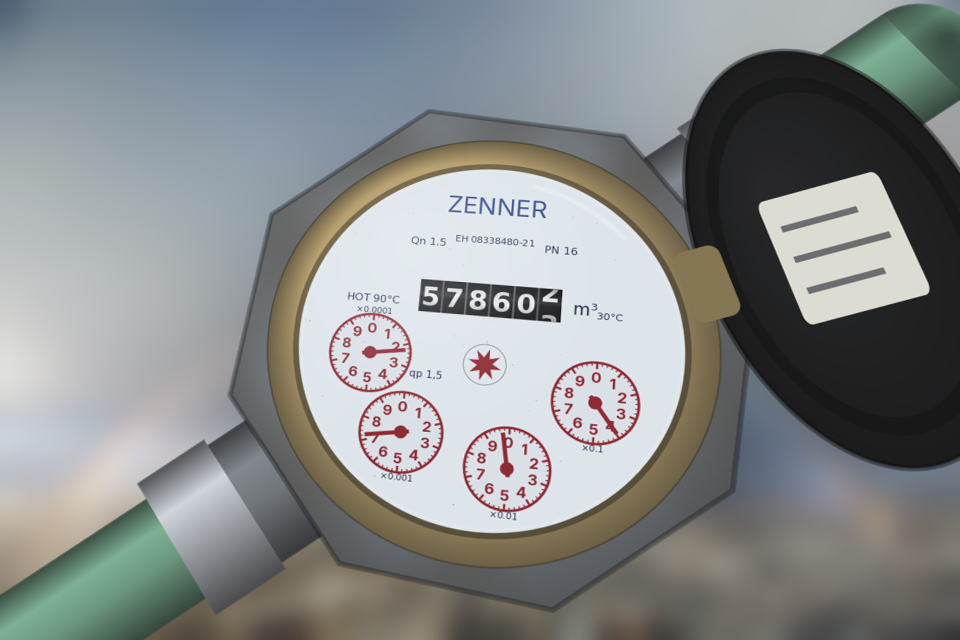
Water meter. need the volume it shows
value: 578602.3972 m³
